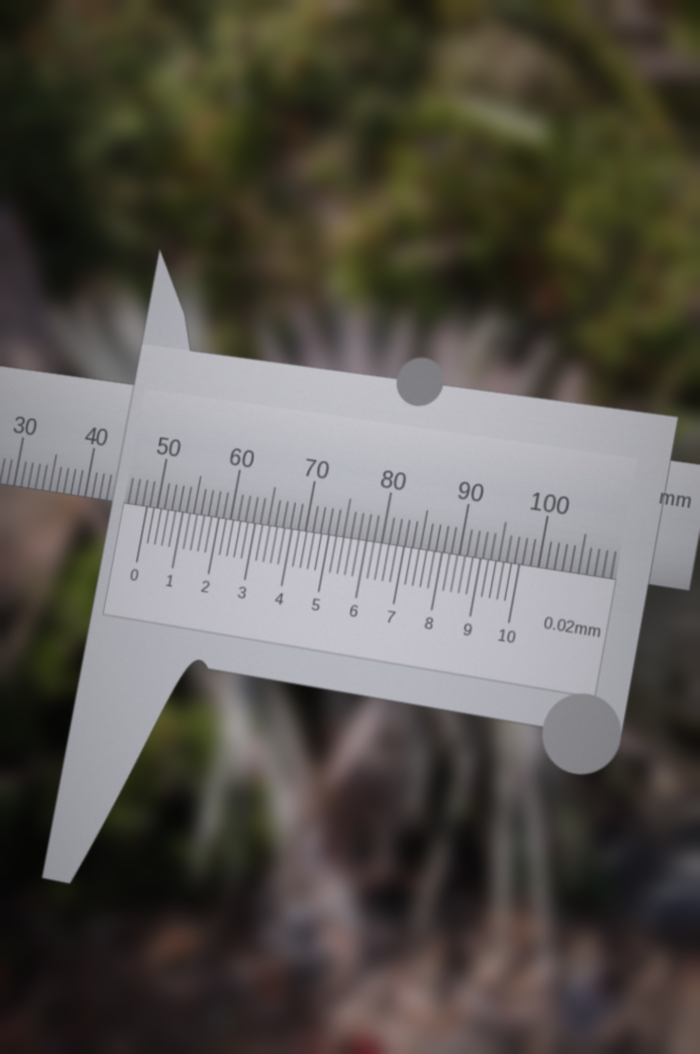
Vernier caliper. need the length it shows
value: 48.6 mm
